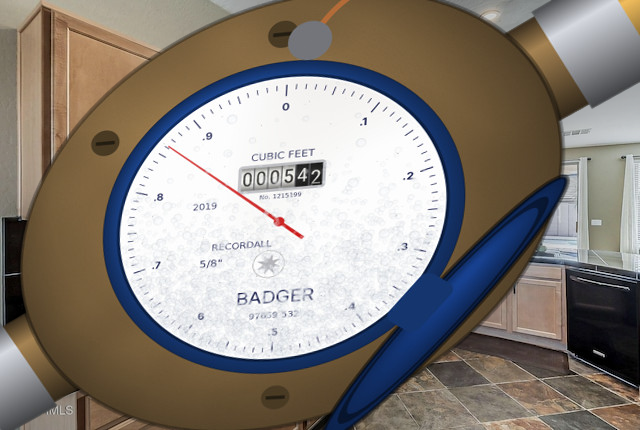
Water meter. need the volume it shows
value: 541.86 ft³
